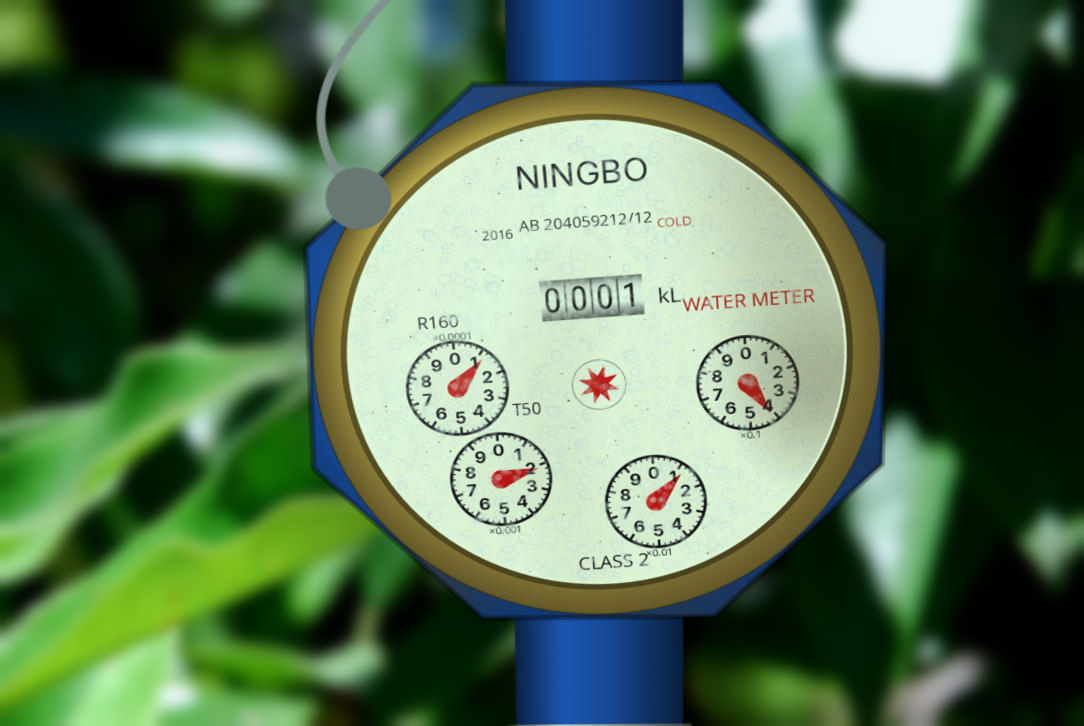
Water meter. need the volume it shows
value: 1.4121 kL
